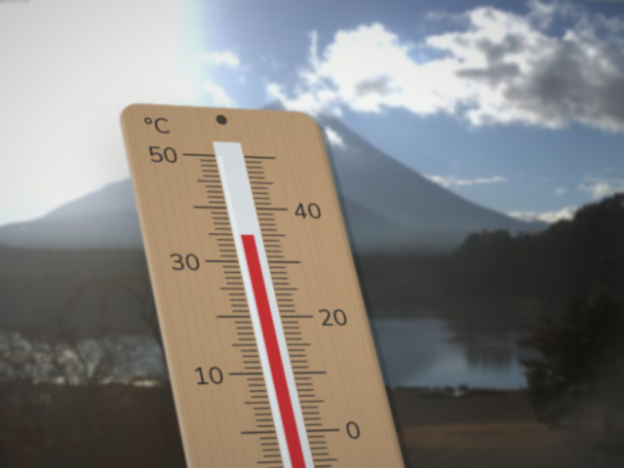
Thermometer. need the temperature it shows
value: 35 °C
